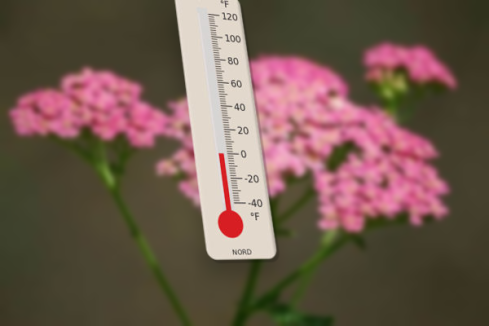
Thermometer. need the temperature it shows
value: 0 °F
